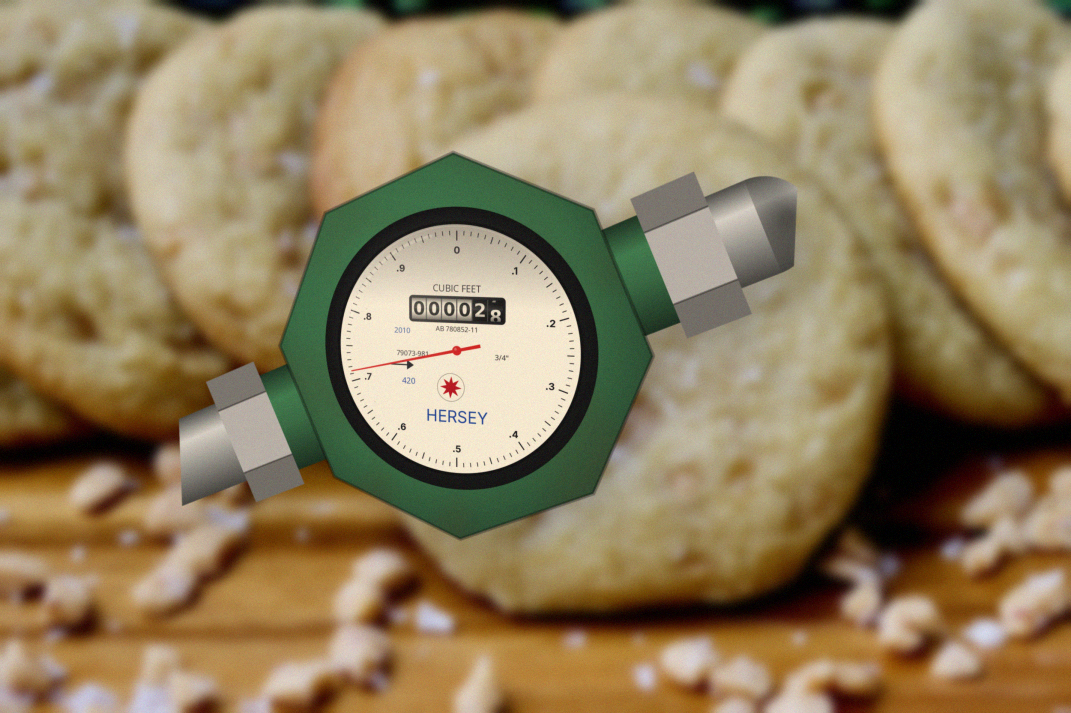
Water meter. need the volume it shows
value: 27.71 ft³
